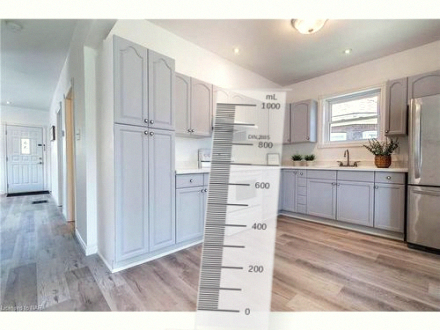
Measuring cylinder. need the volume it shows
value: 700 mL
